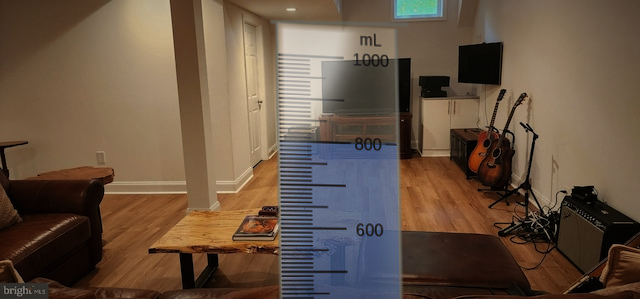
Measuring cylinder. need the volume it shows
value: 800 mL
